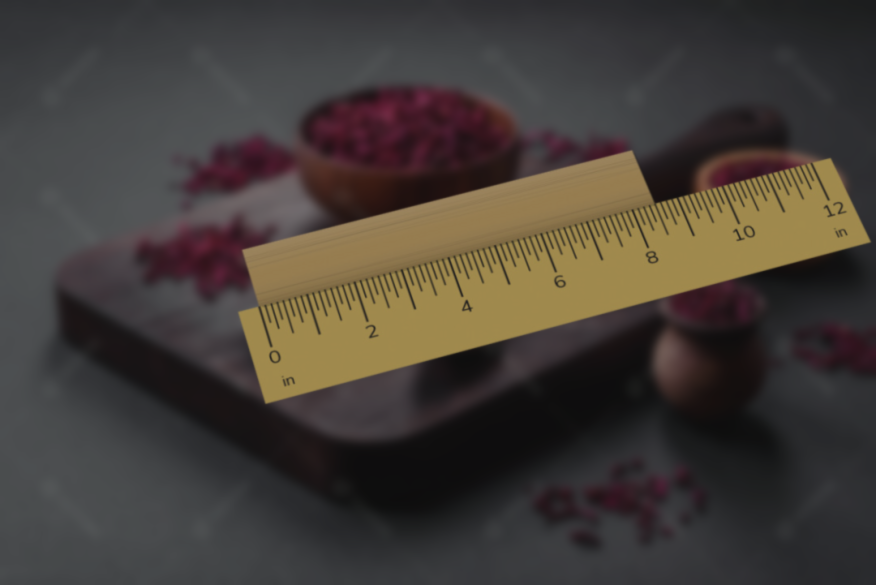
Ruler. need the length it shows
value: 8.5 in
